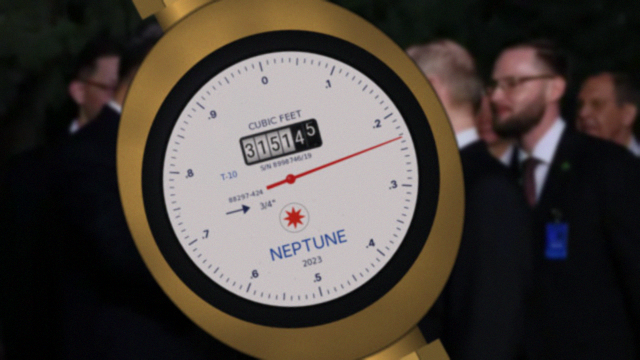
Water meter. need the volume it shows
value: 315145.23 ft³
